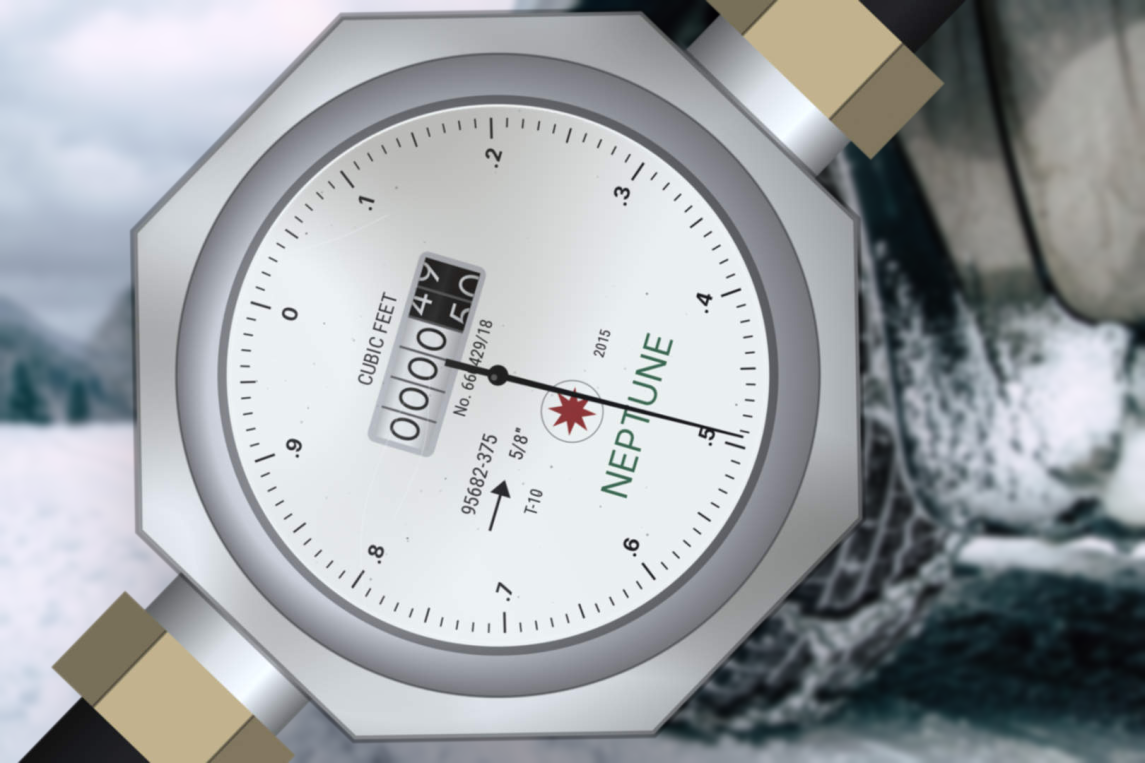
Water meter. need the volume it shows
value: 49.49 ft³
